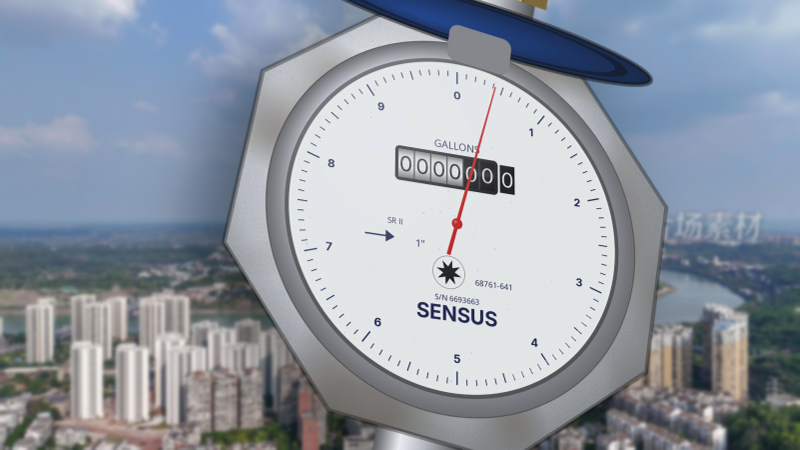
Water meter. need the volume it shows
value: 0.4 gal
